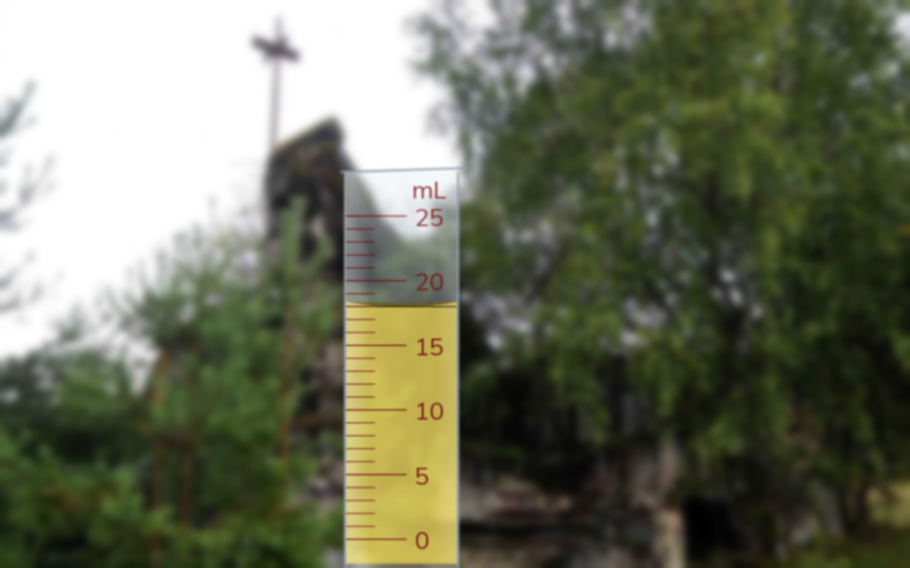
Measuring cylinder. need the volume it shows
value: 18 mL
